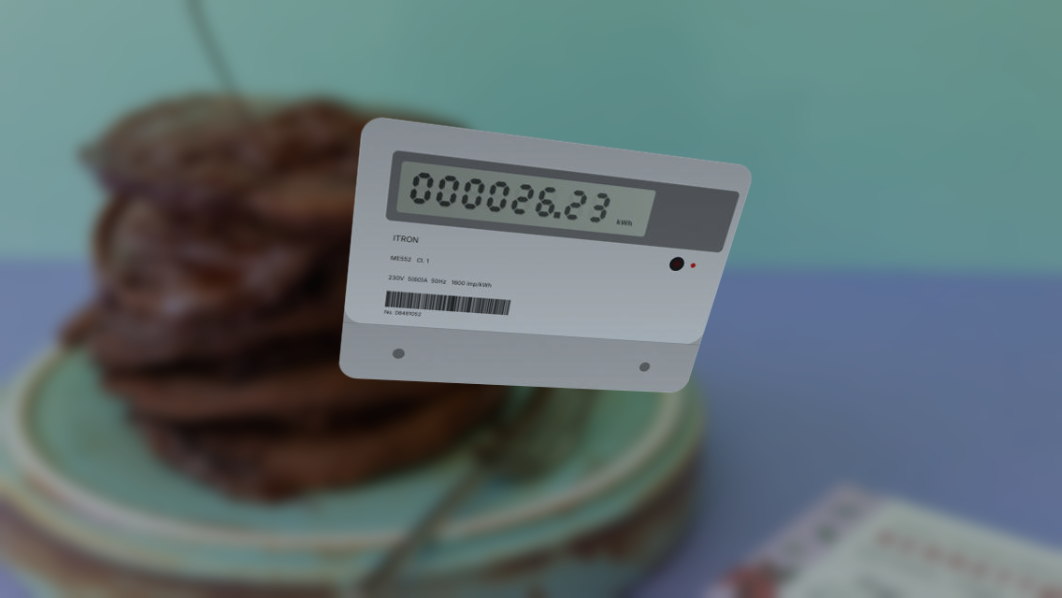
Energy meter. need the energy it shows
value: 26.23 kWh
